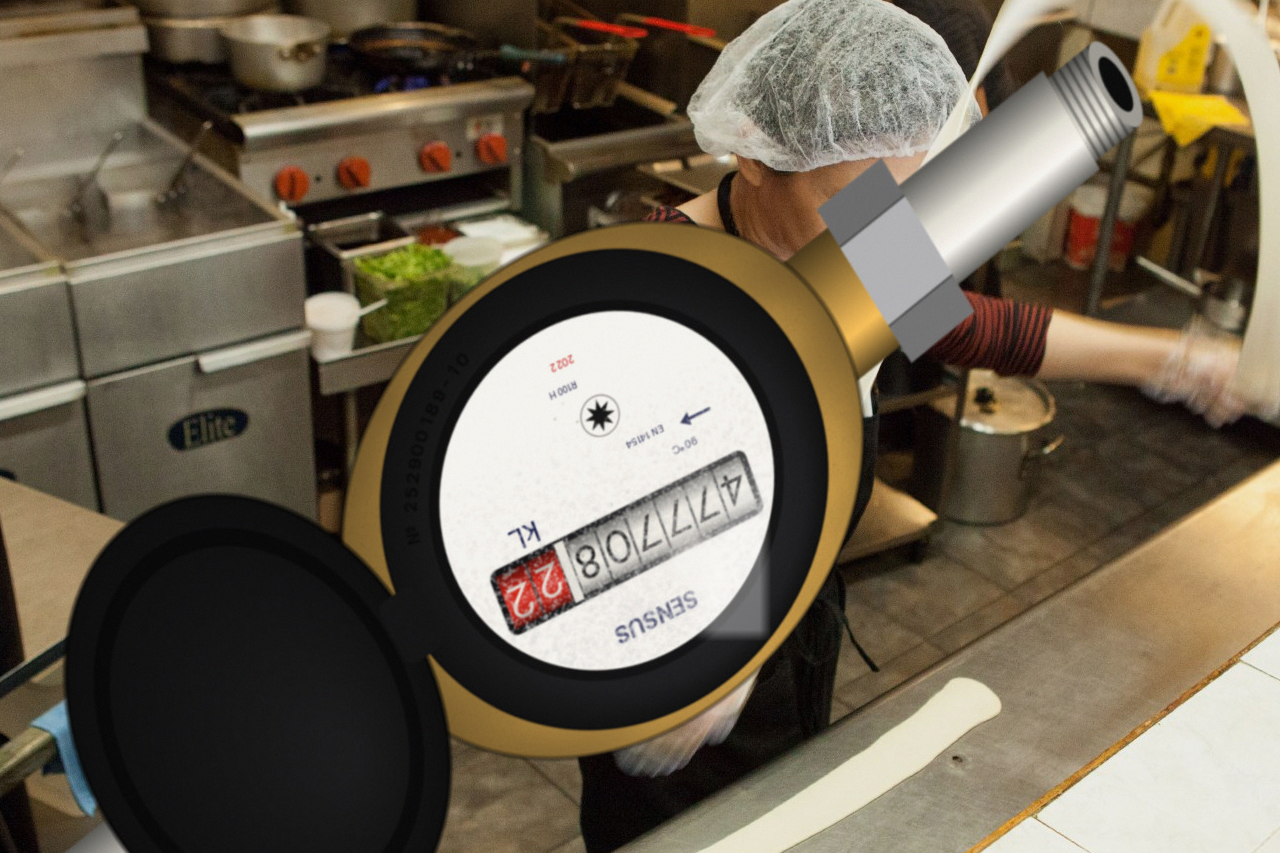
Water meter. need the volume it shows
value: 477708.22 kL
